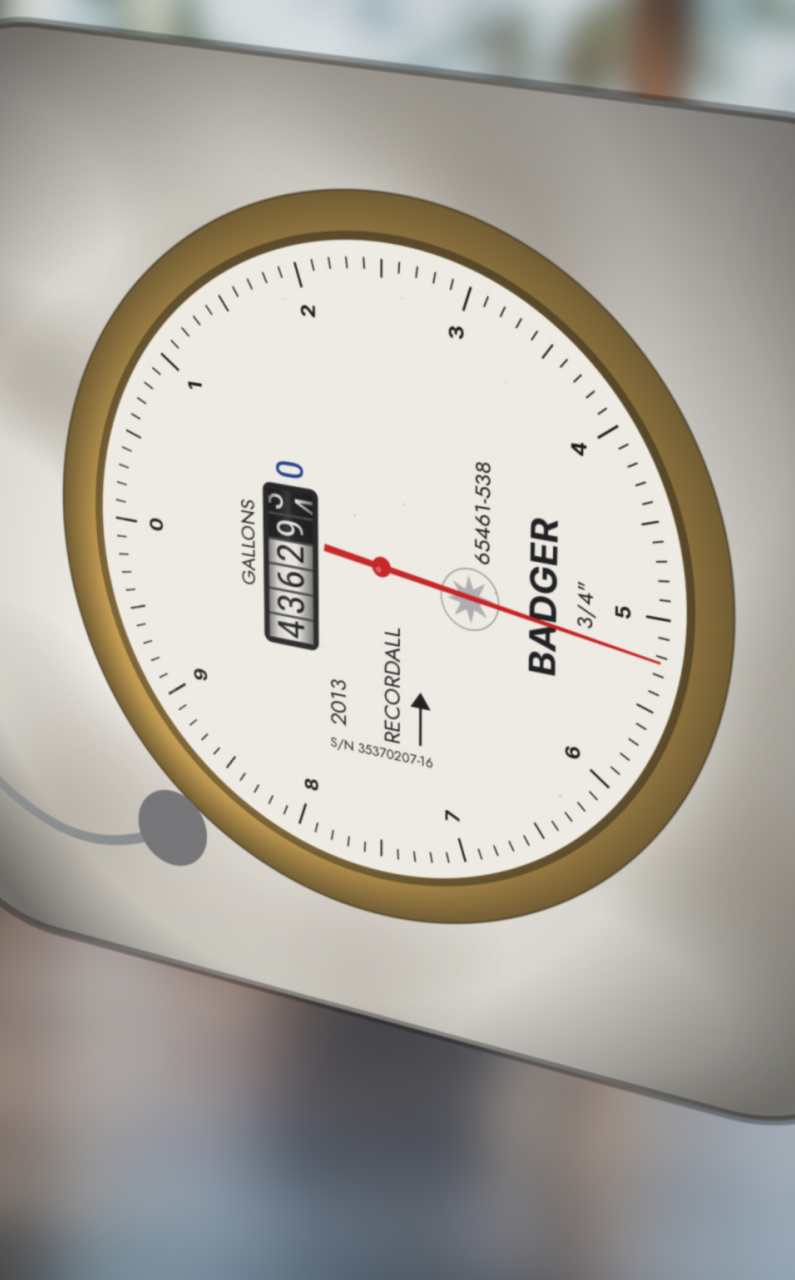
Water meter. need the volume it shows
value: 4362935.2 gal
